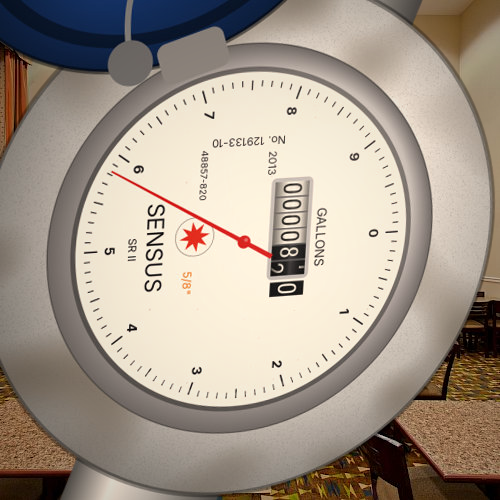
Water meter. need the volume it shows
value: 815.8 gal
